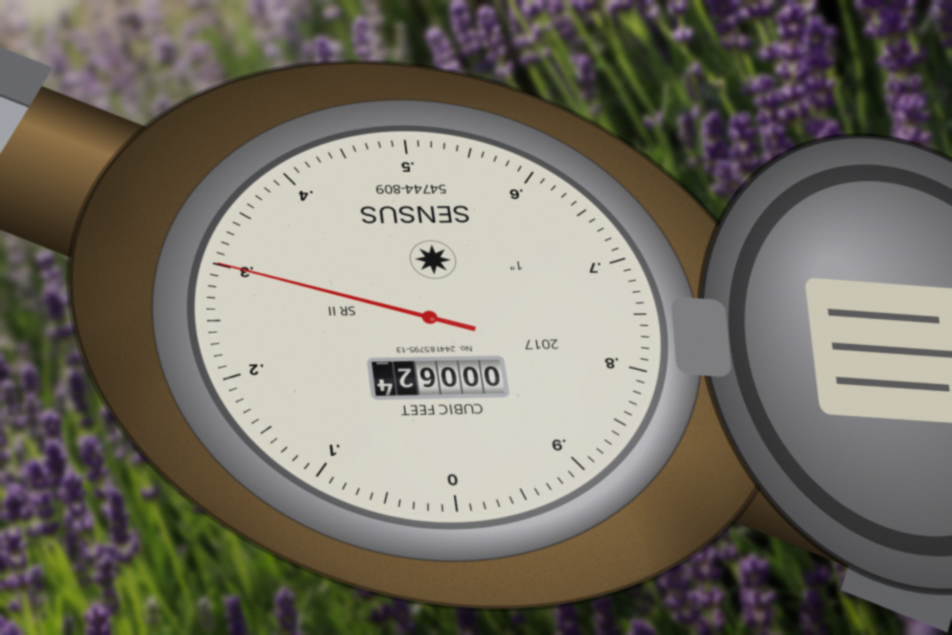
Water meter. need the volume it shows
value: 624.30 ft³
